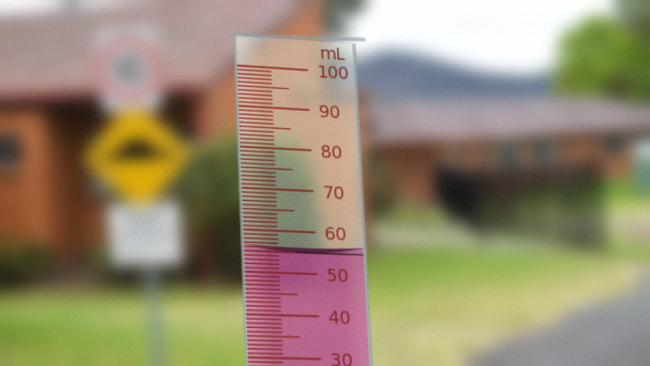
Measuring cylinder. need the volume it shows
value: 55 mL
